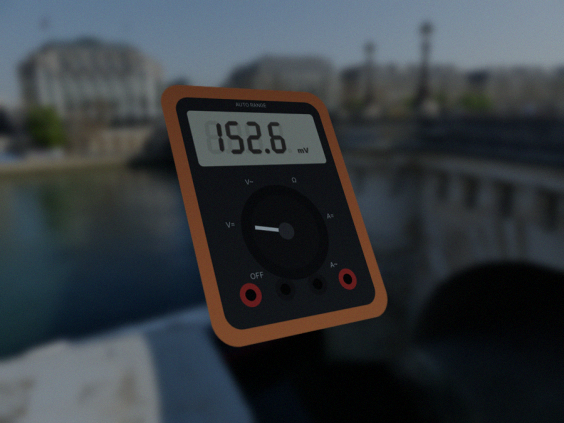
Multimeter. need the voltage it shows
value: 152.6 mV
